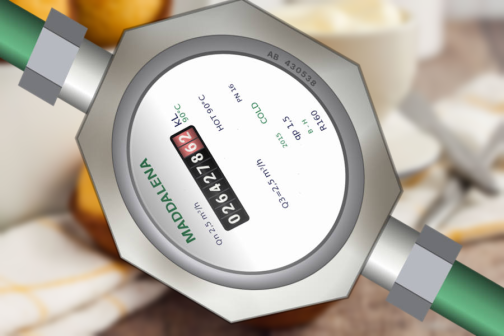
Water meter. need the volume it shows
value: 264278.62 kL
